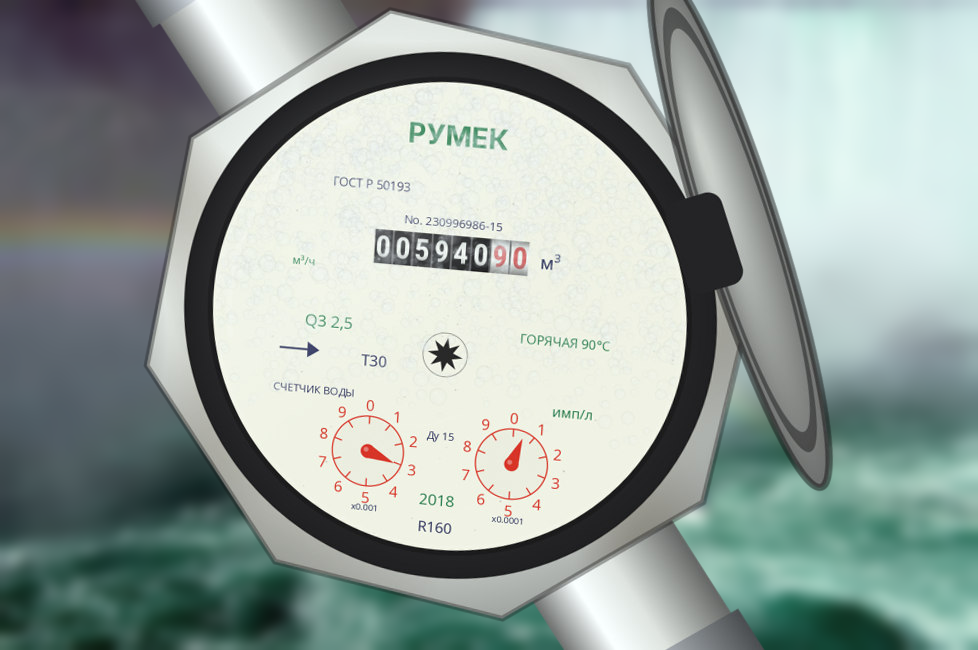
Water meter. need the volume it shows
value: 5940.9030 m³
